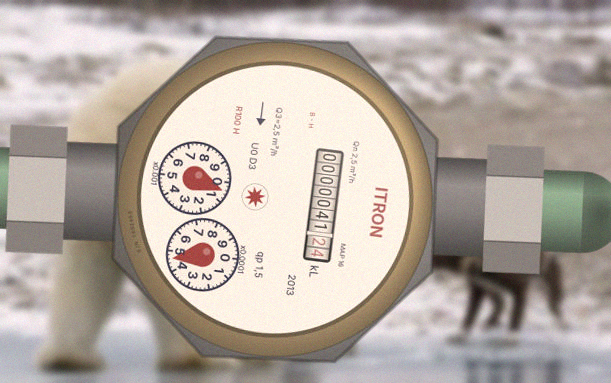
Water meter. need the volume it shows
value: 41.2404 kL
